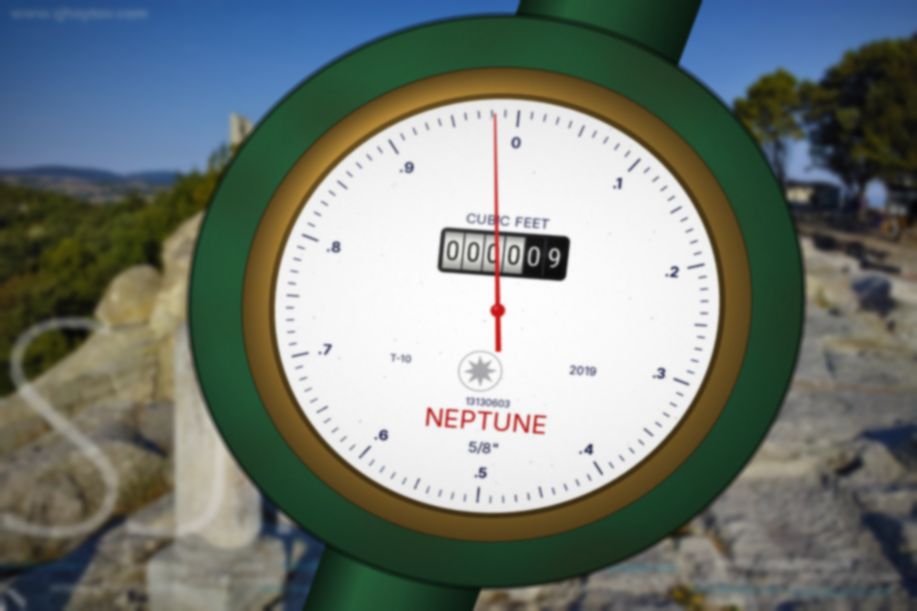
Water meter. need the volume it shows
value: 8.98 ft³
